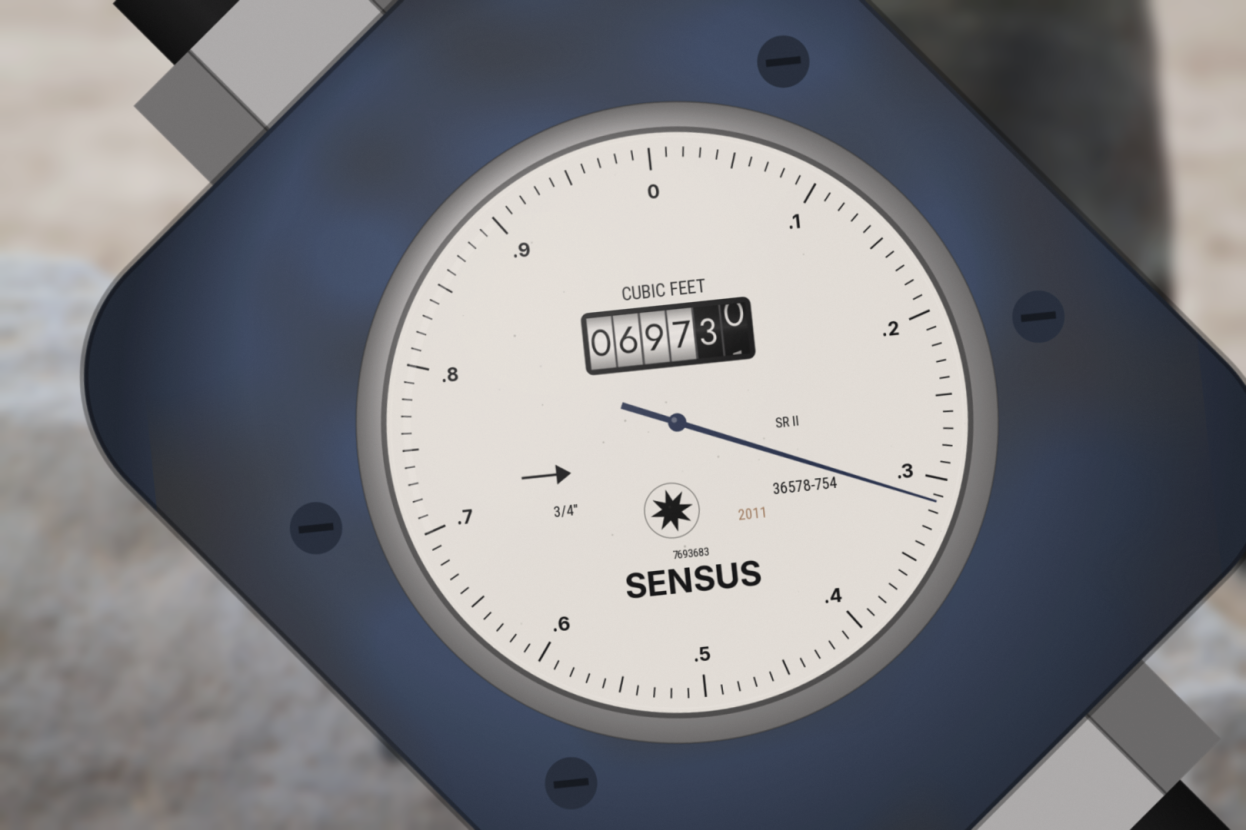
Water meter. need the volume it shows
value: 69730.31 ft³
